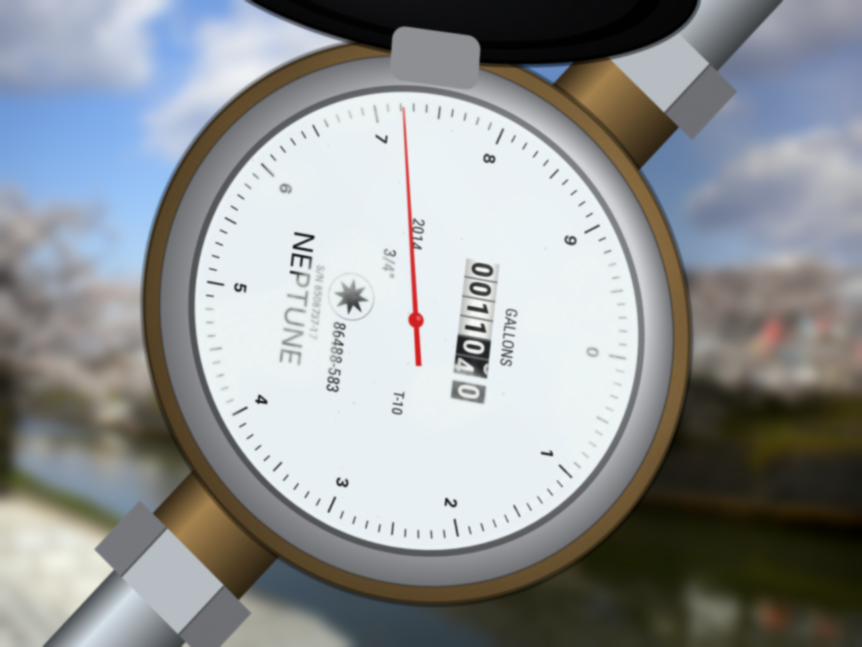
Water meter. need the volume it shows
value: 11037.2 gal
